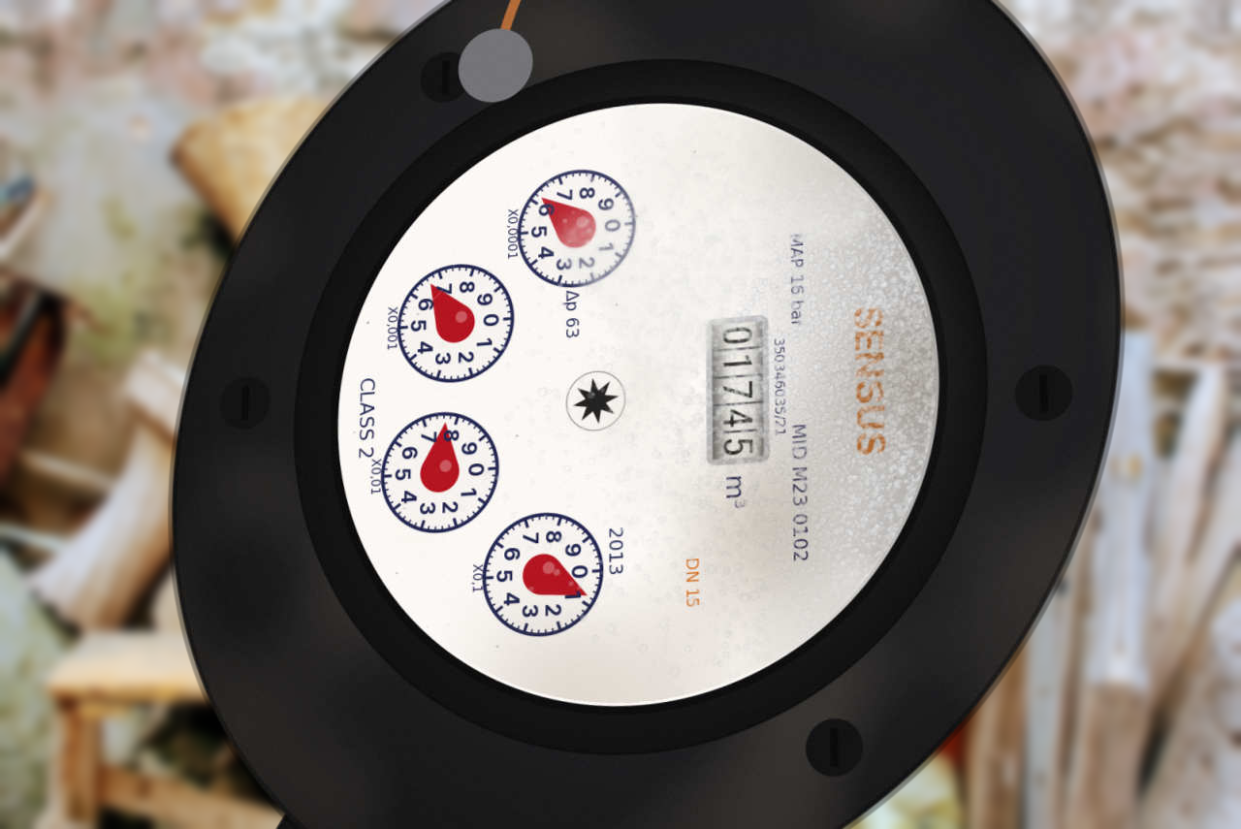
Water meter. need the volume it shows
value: 1745.0766 m³
